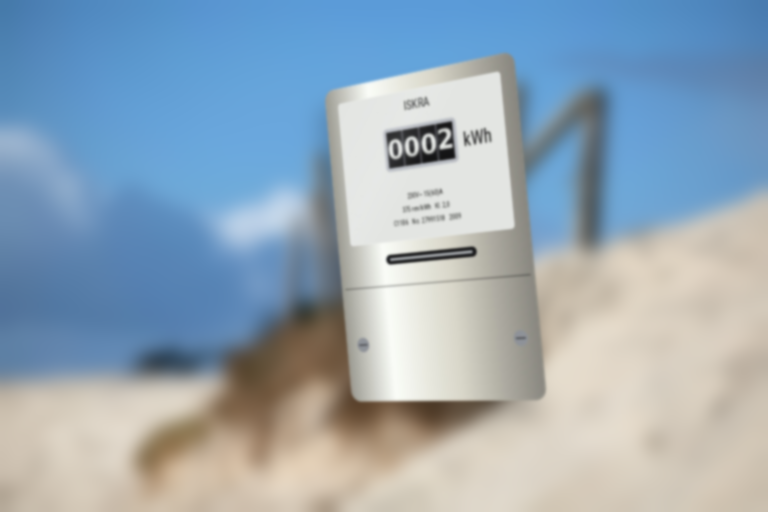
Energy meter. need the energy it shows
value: 2 kWh
